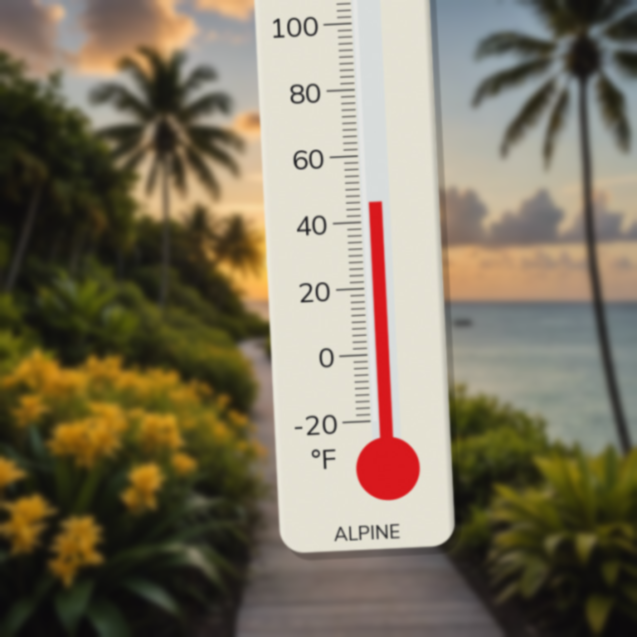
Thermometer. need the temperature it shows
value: 46 °F
